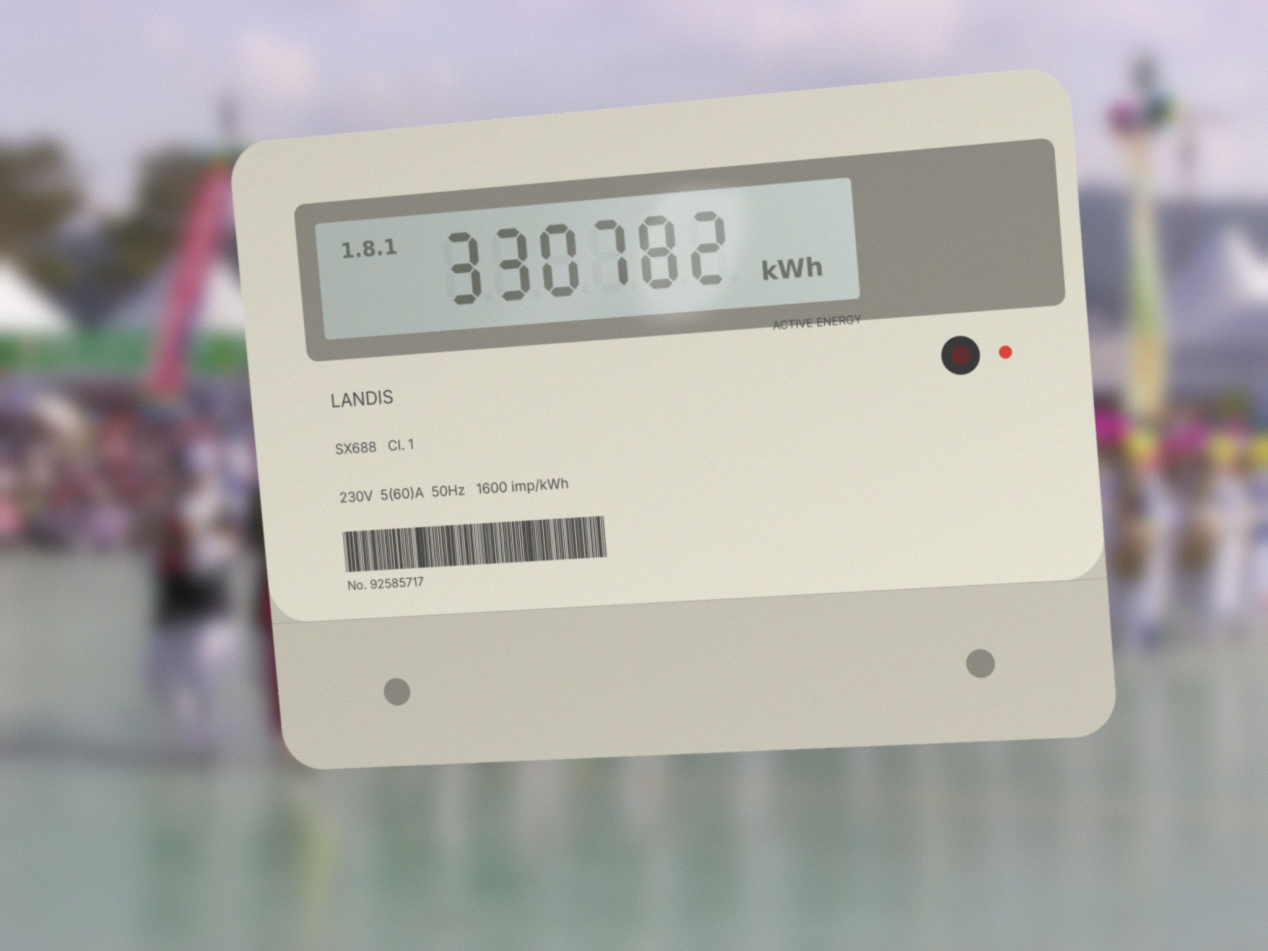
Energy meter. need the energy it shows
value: 330782 kWh
